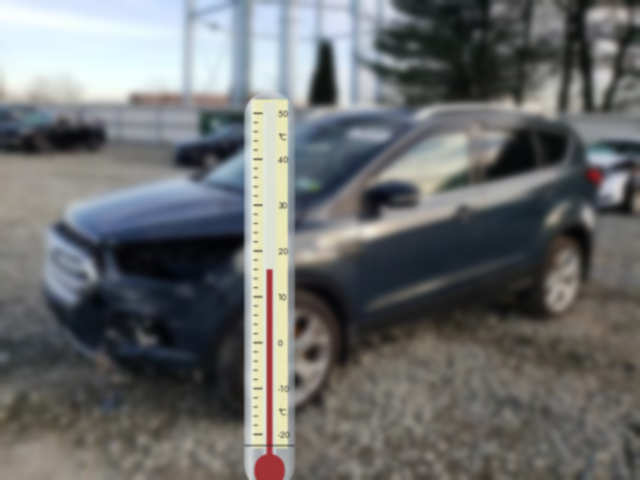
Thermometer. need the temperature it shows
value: 16 °C
